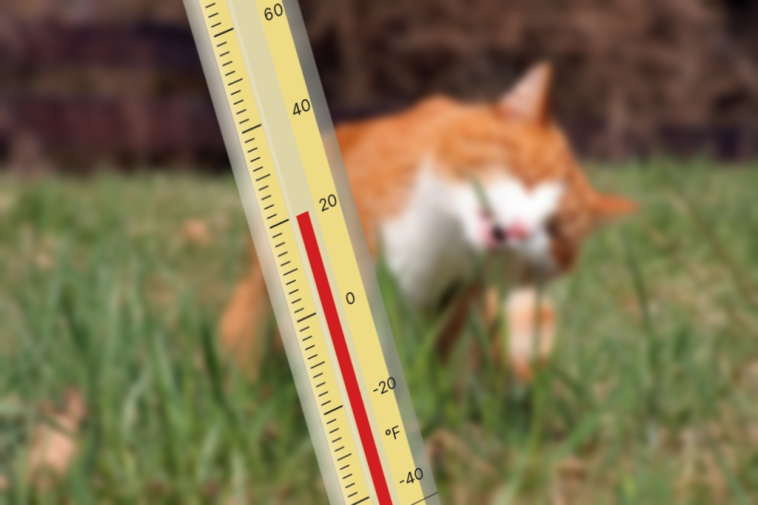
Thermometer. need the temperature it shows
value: 20 °F
